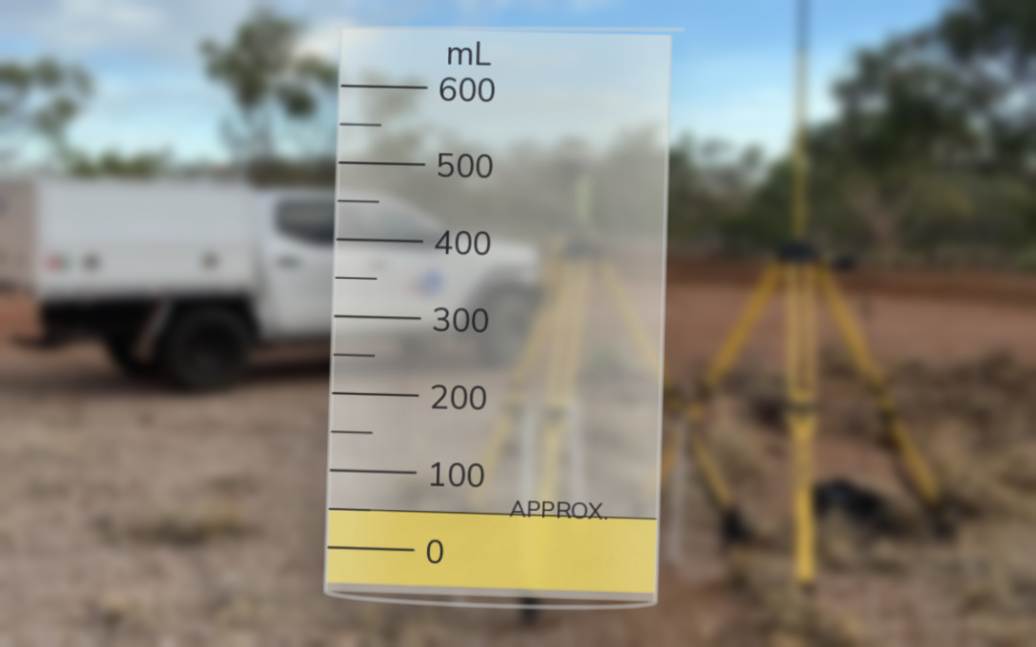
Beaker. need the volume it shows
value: 50 mL
